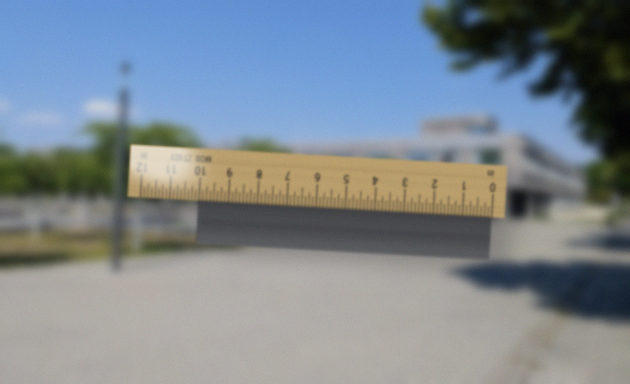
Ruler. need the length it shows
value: 10 in
